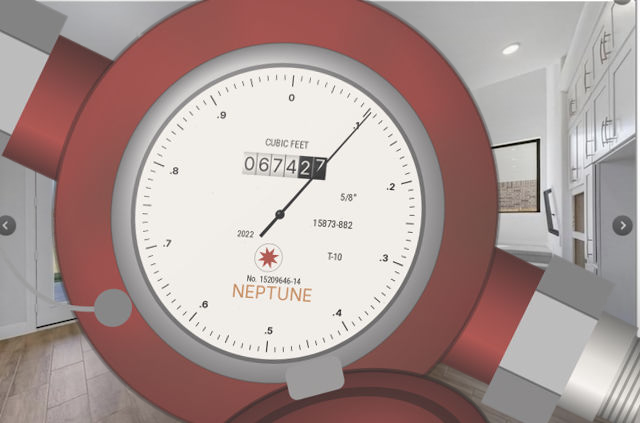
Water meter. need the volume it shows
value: 67427.10 ft³
